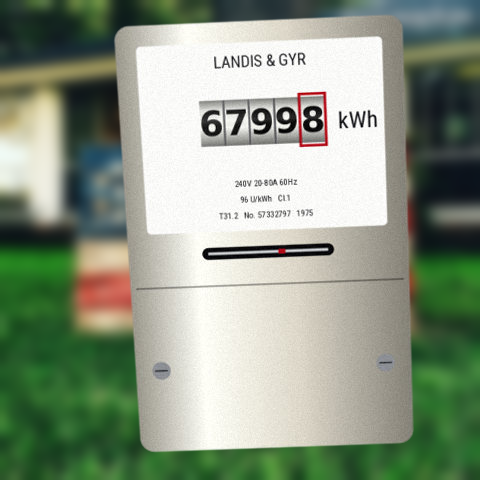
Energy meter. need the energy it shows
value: 6799.8 kWh
